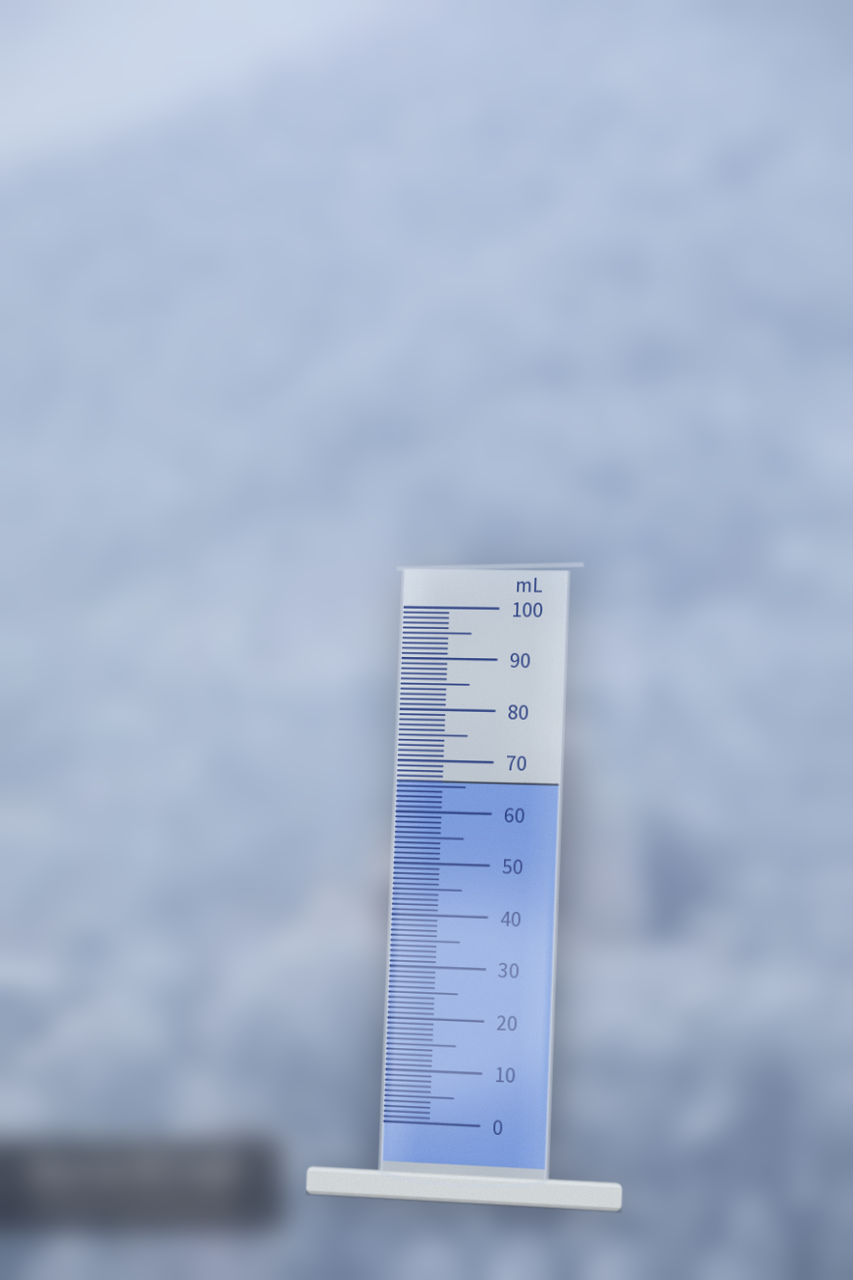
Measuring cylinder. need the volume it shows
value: 66 mL
